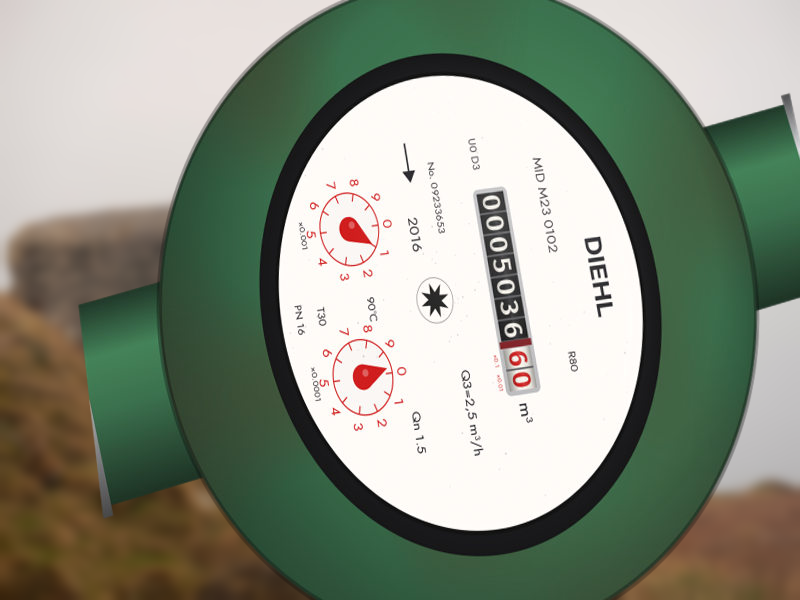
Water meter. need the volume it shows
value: 5036.6009 m³
